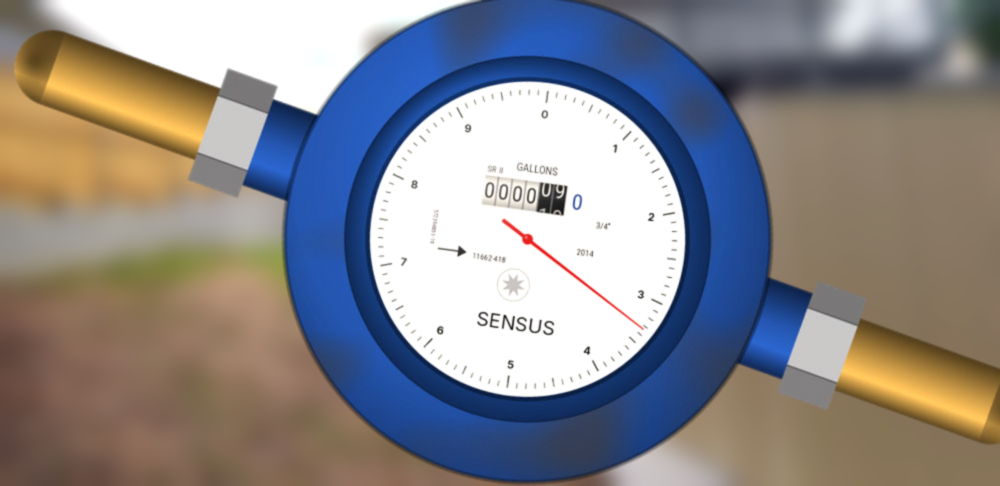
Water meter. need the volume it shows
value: 93.3 gal
